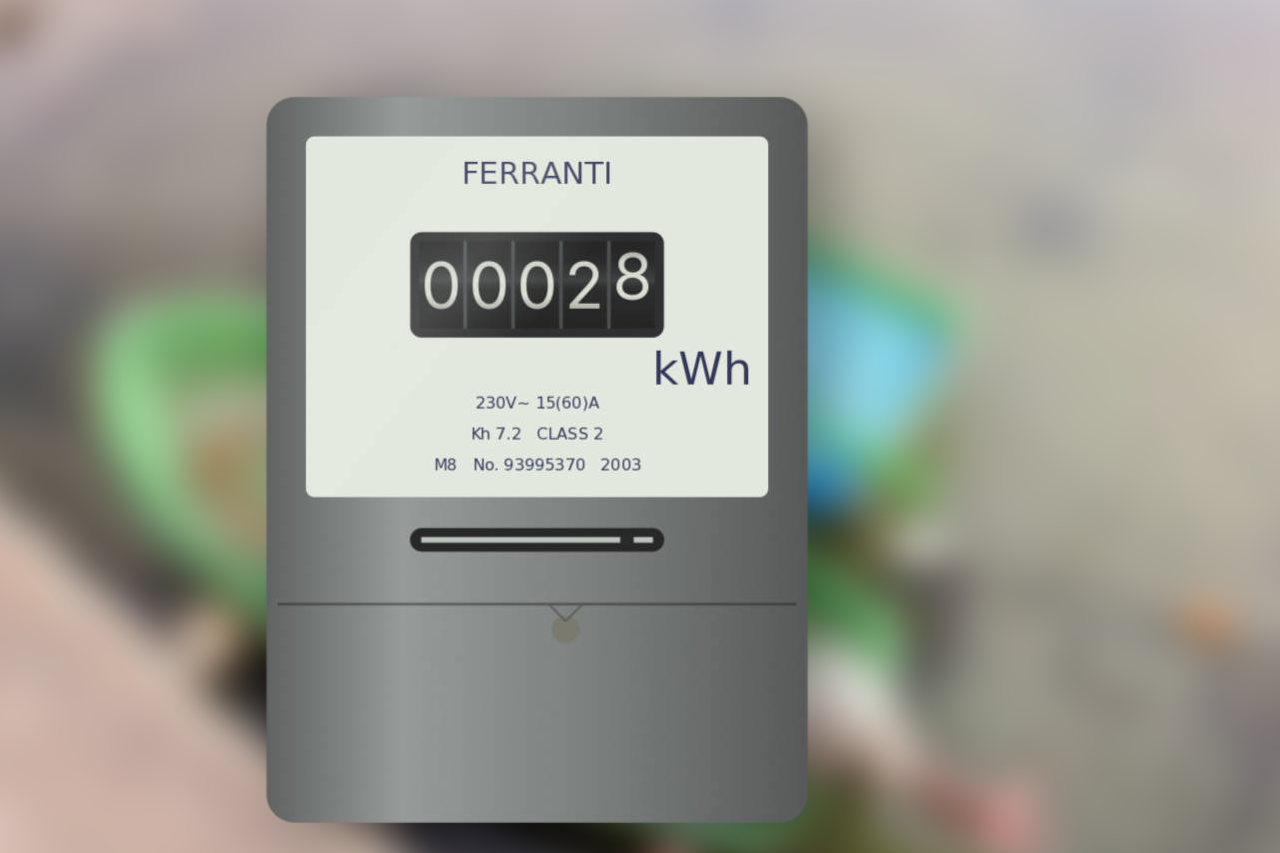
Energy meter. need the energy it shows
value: 28 kWh
